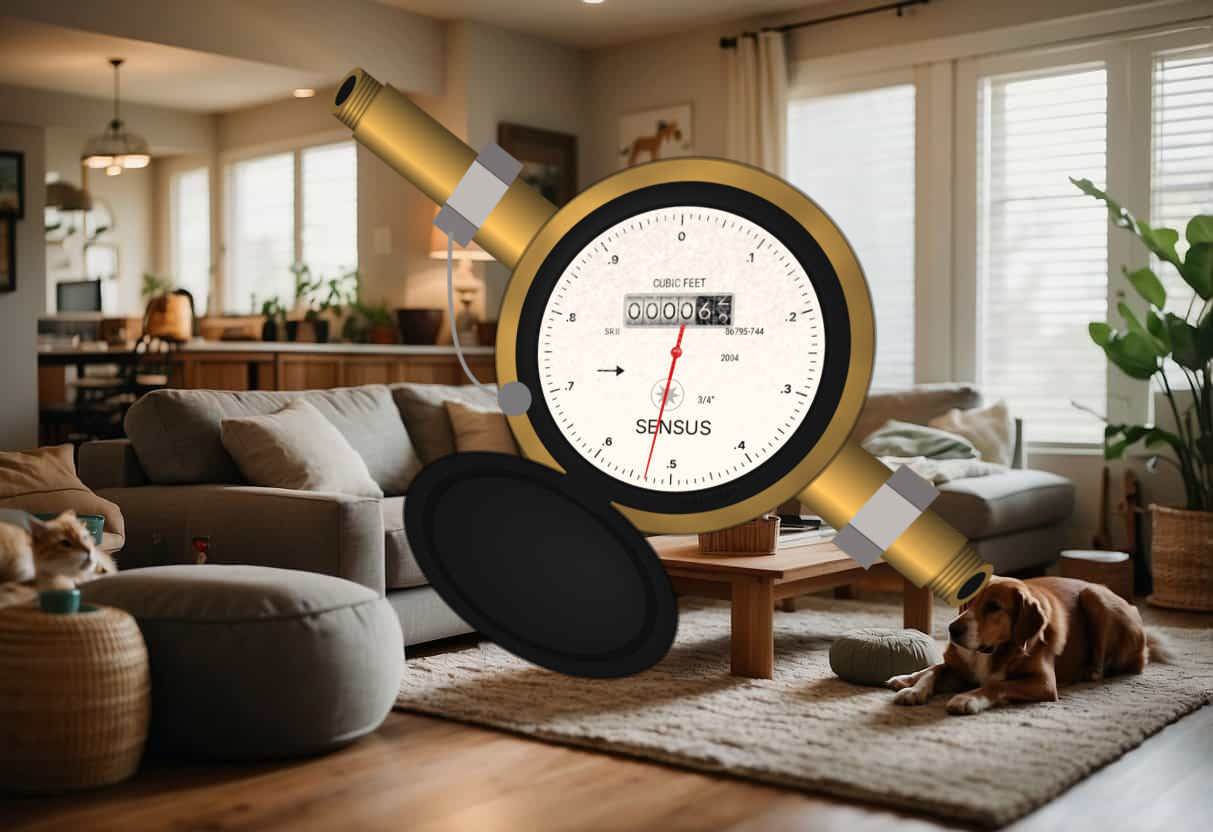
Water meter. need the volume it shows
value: 62.53 ft³
